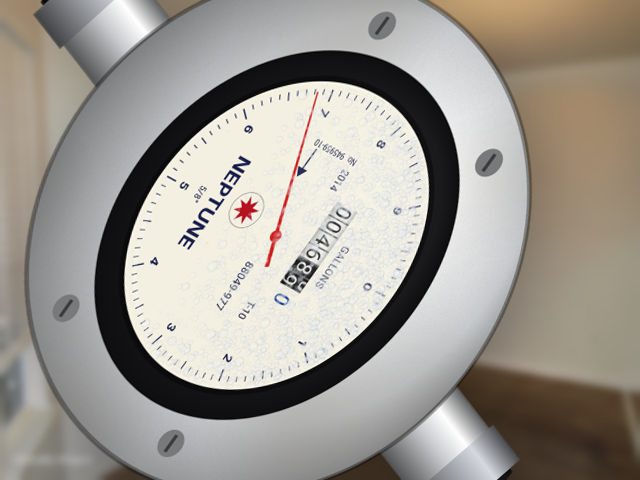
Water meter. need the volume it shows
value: 46886.8 gal
